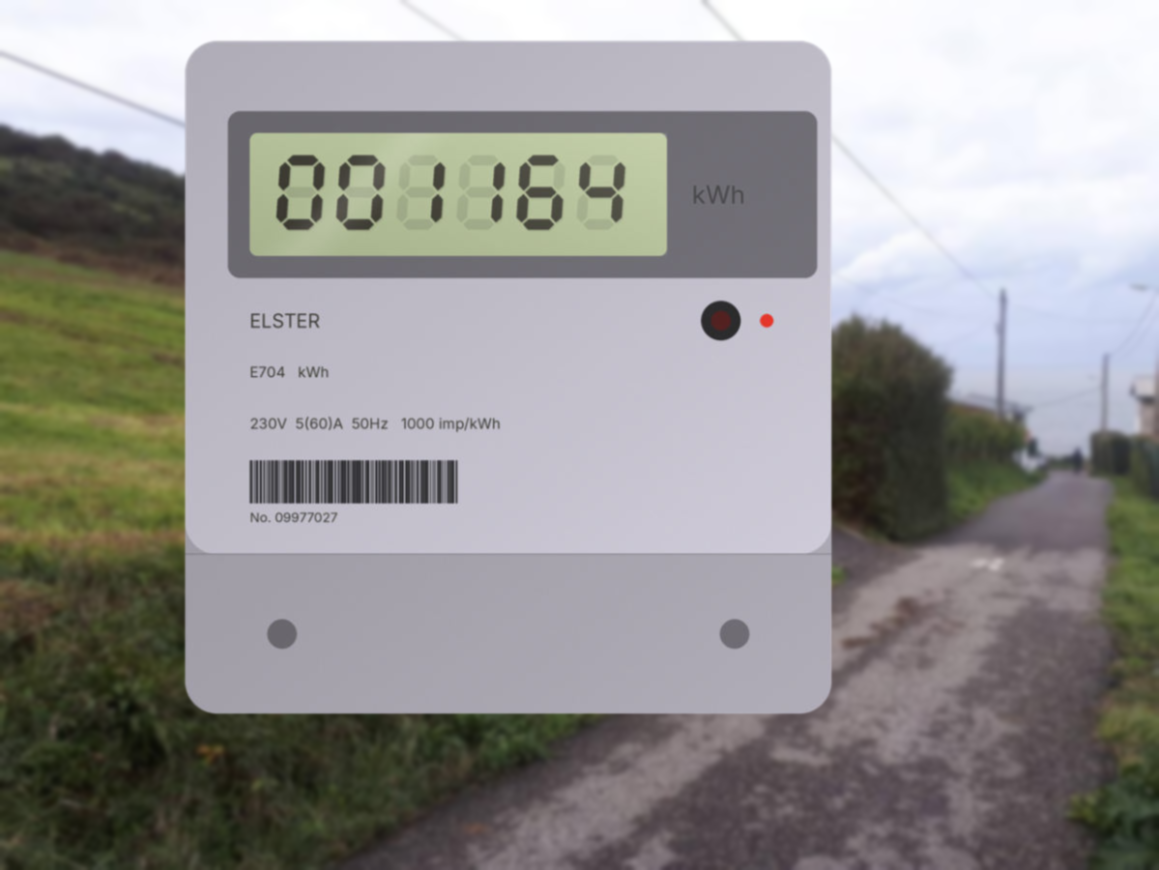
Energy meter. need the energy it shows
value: 1164 kWh
